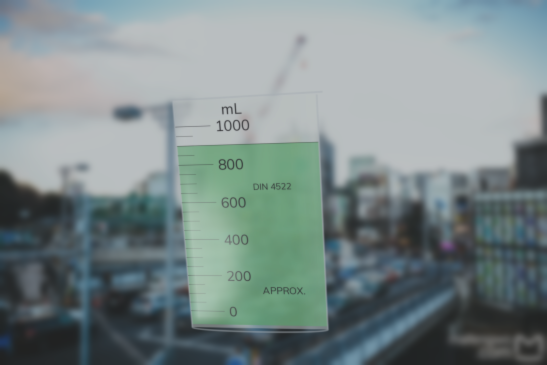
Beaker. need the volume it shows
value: 900 mL
